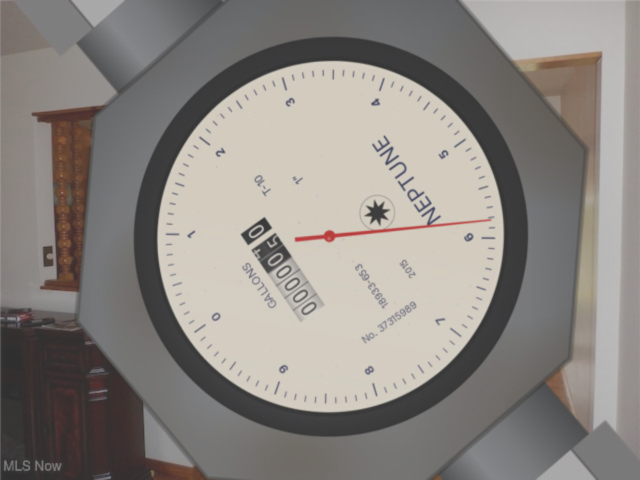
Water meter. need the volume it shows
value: 45.8 gal
